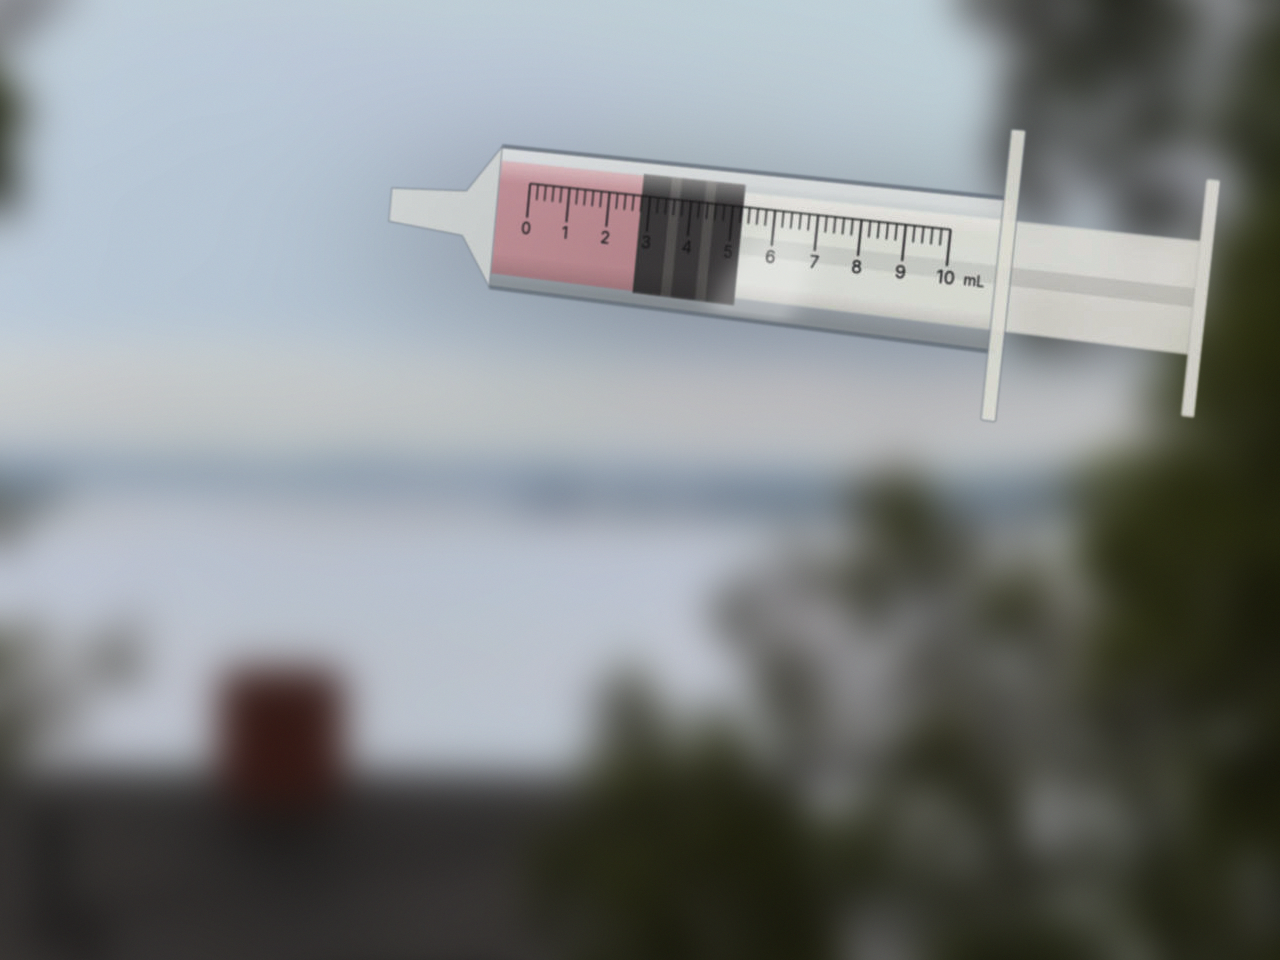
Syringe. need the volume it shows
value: 2.8 mL
